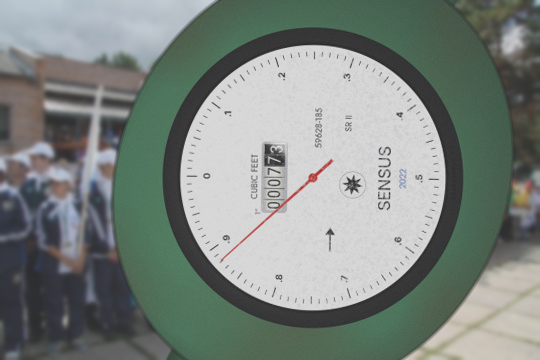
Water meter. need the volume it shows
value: 772.88 ft³
